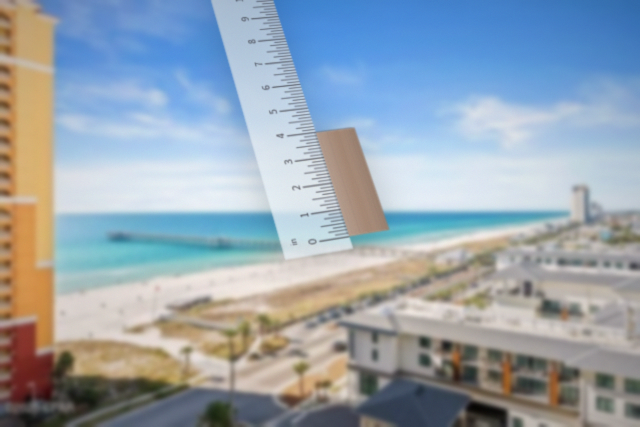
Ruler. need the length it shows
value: 4 in
